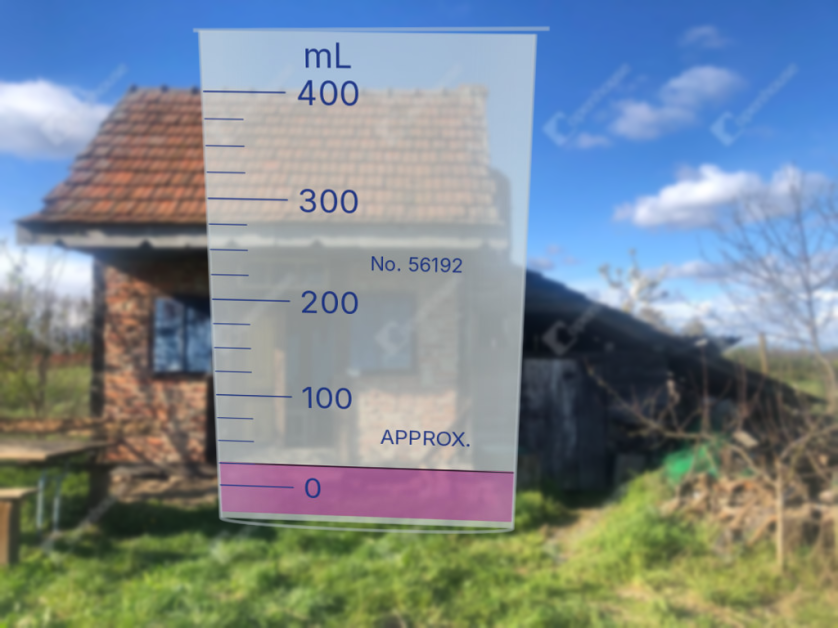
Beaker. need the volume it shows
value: 25 mL
